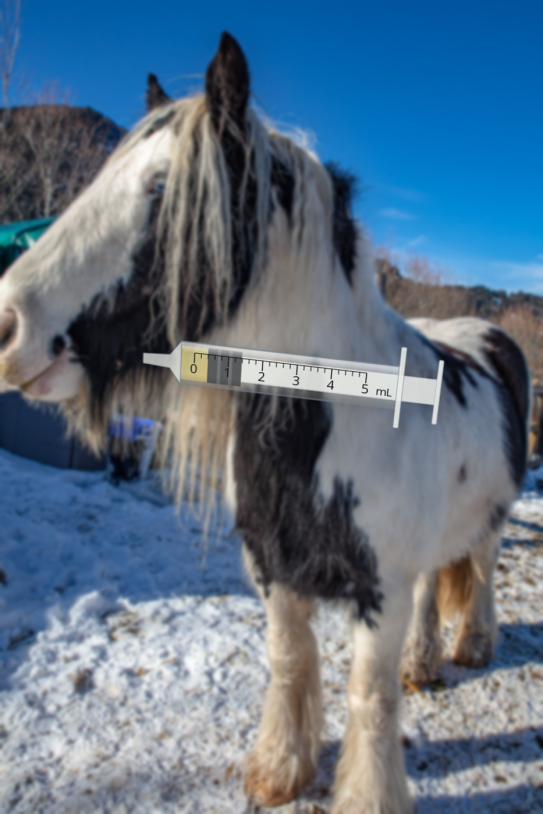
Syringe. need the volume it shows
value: 0.4 mL
